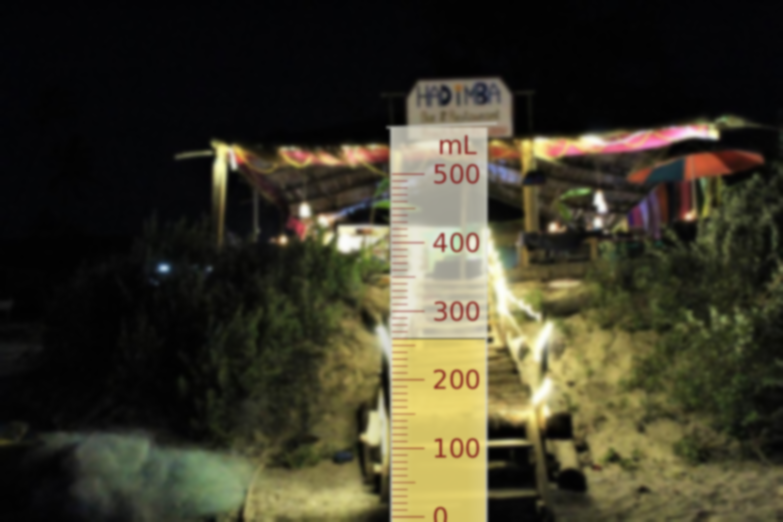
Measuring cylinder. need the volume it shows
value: 260 mL
